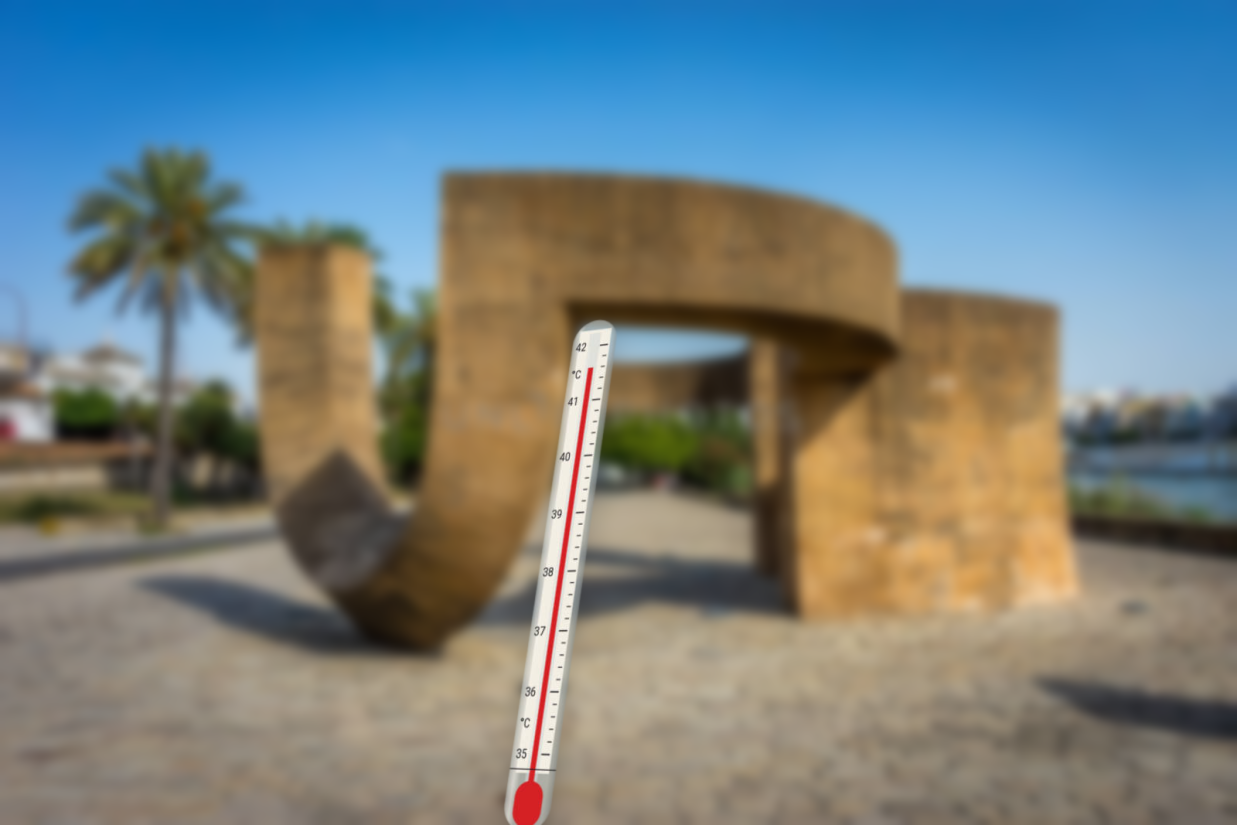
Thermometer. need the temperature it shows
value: 41.6 °C
